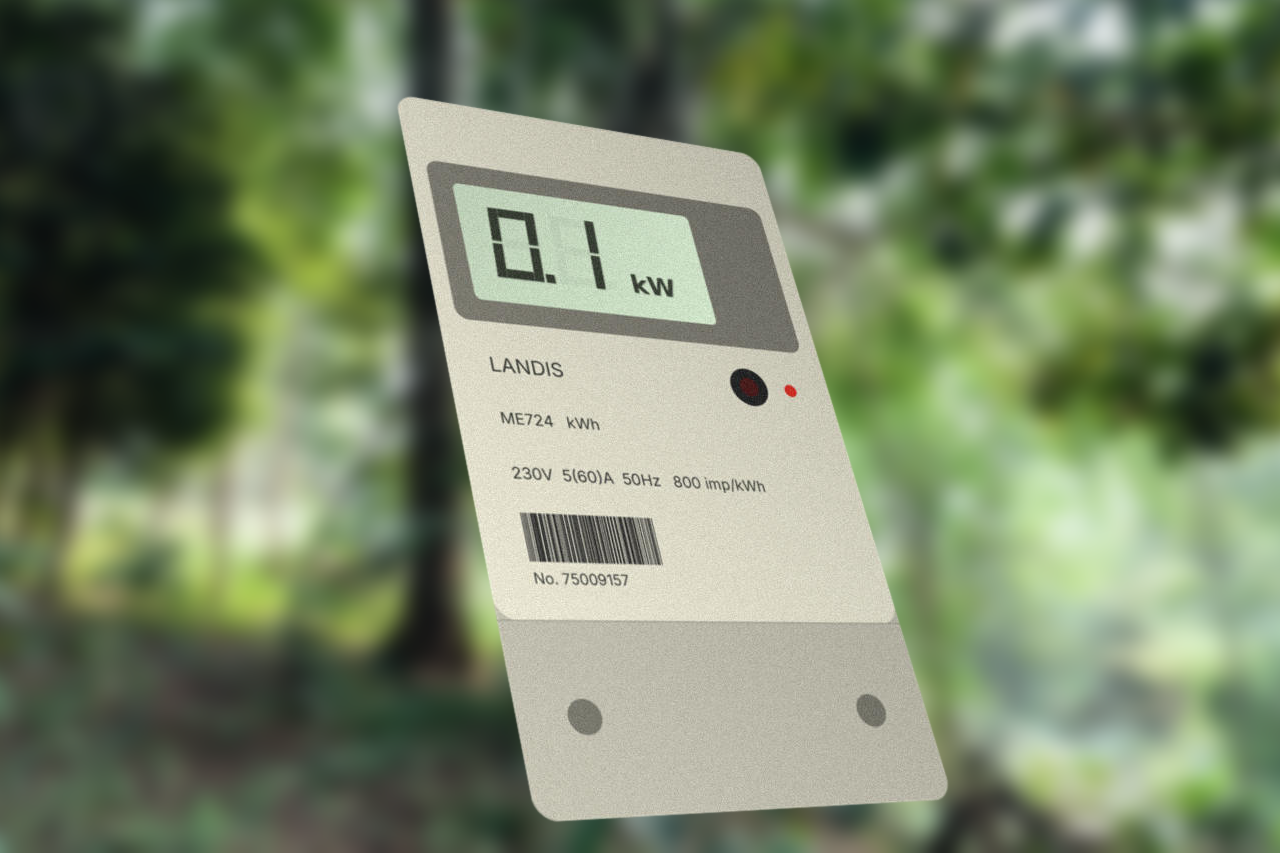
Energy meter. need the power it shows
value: 0.1 kW
